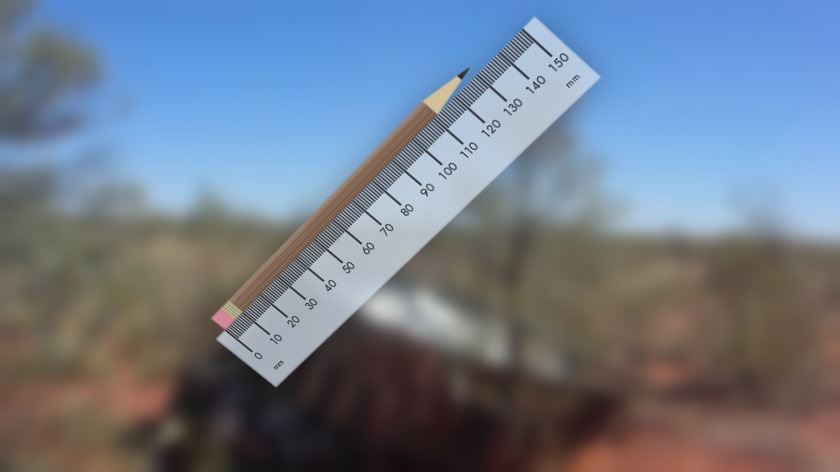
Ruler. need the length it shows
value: 130 mm
